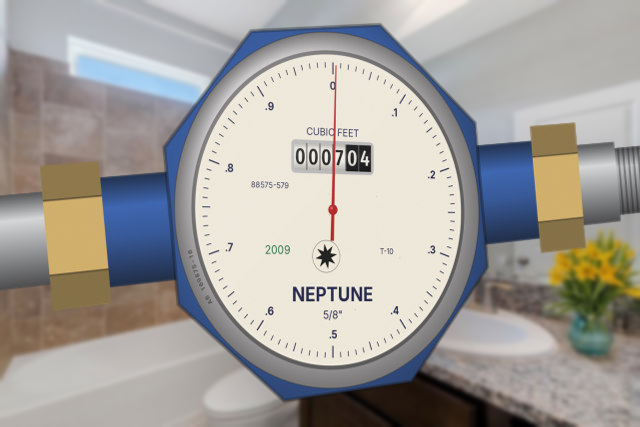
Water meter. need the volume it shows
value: 704.00 ft³
